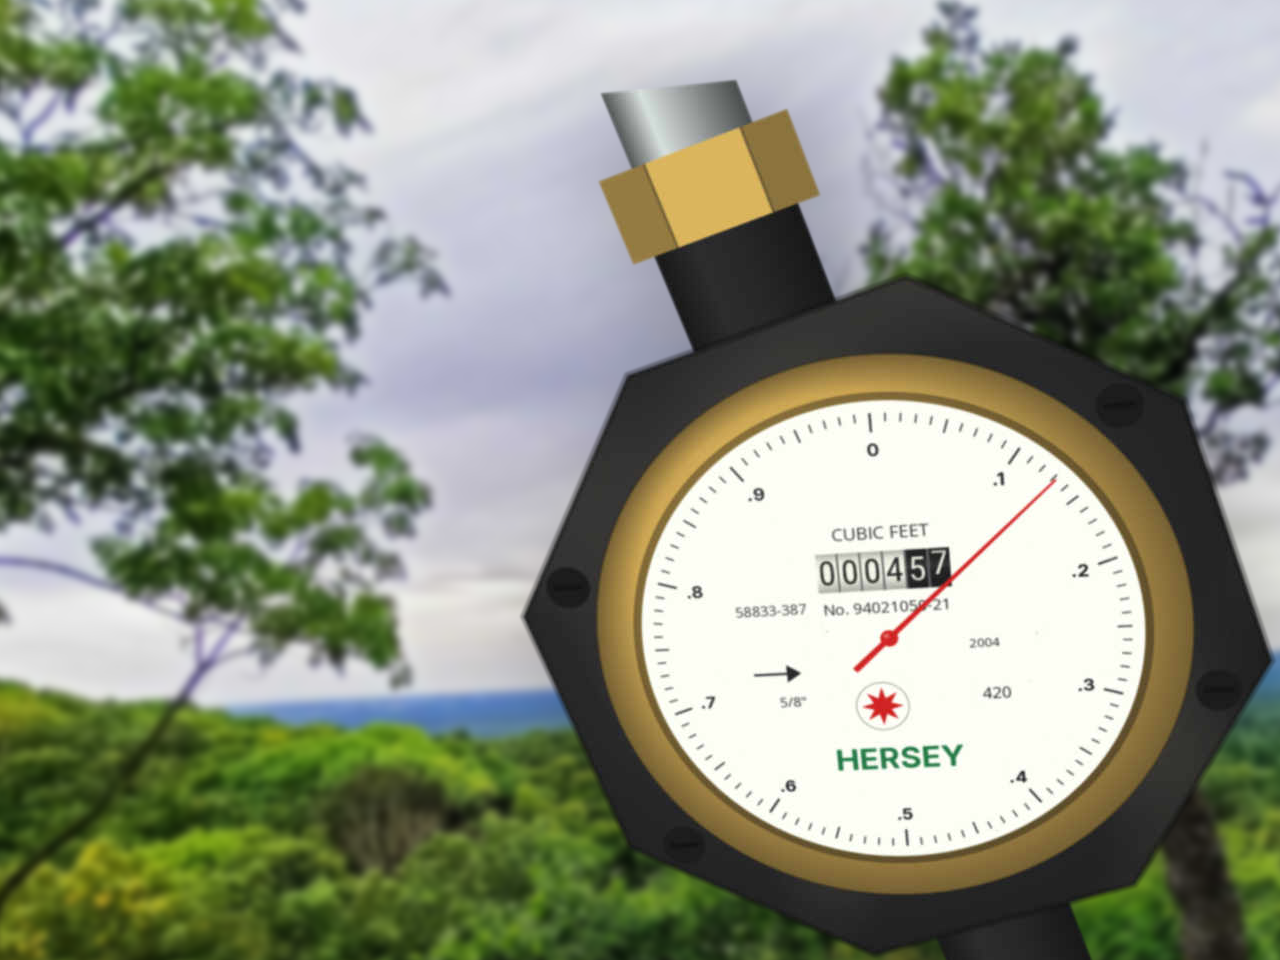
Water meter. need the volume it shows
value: 457.13 ft³
